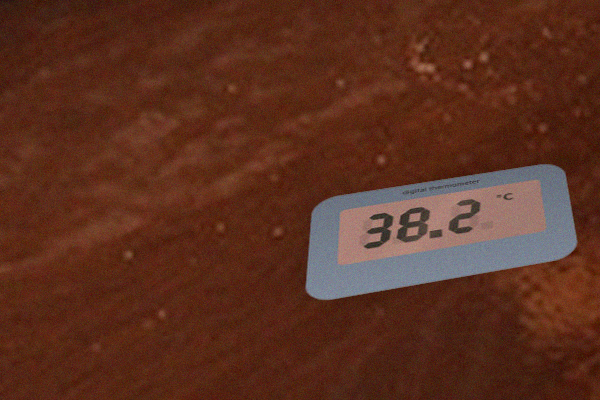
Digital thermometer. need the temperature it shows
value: 38.2 °C
